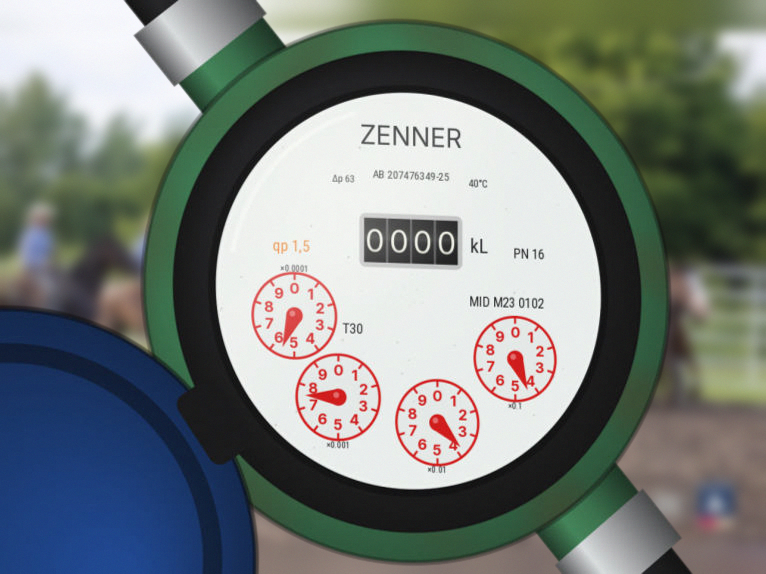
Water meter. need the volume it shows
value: 0.4375 kL
